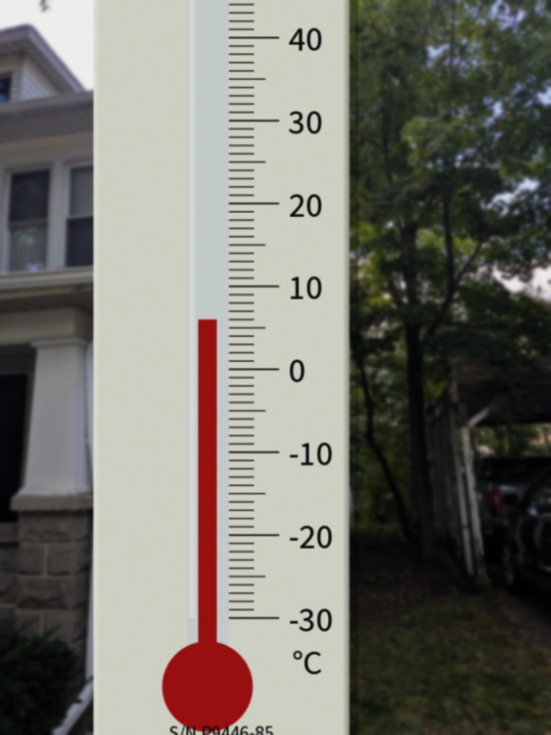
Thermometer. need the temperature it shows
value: 6 °C
